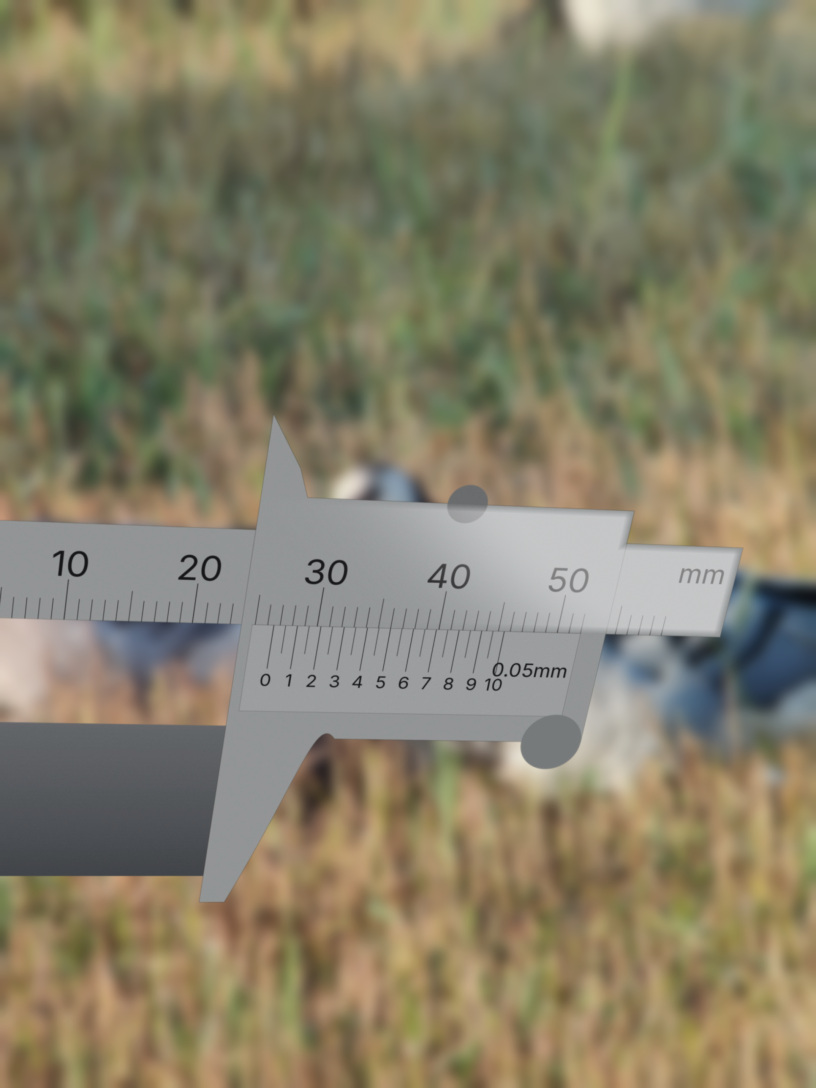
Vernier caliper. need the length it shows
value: 26.5 mm
